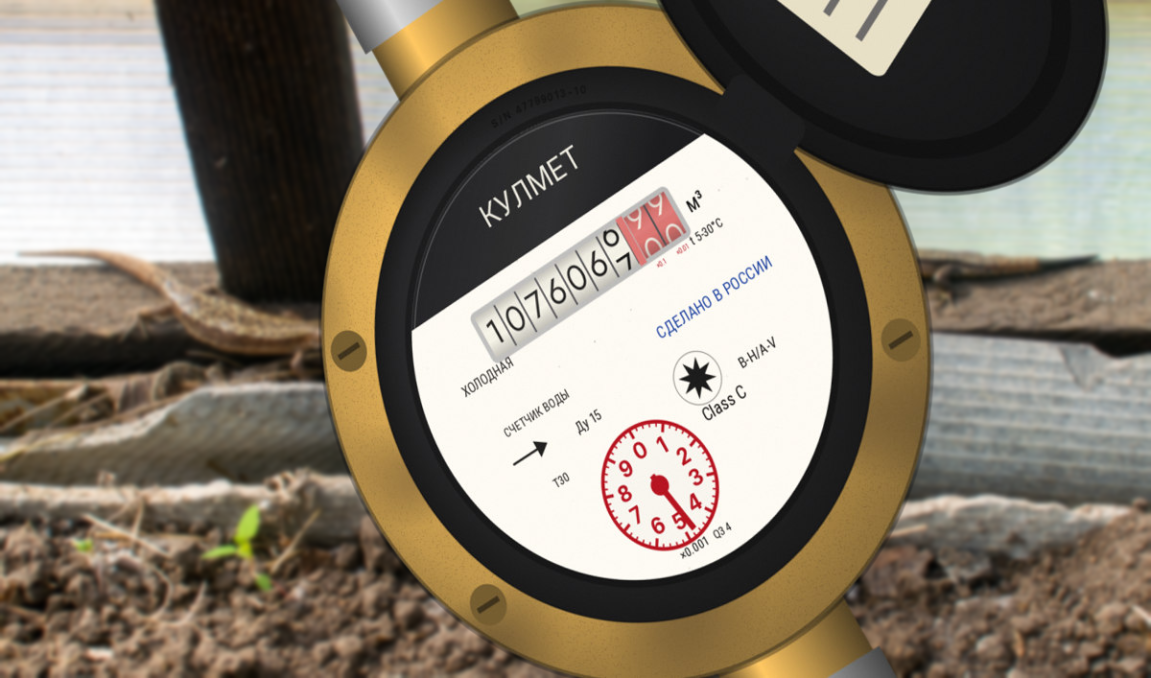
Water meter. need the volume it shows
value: 1076066.994 m³
